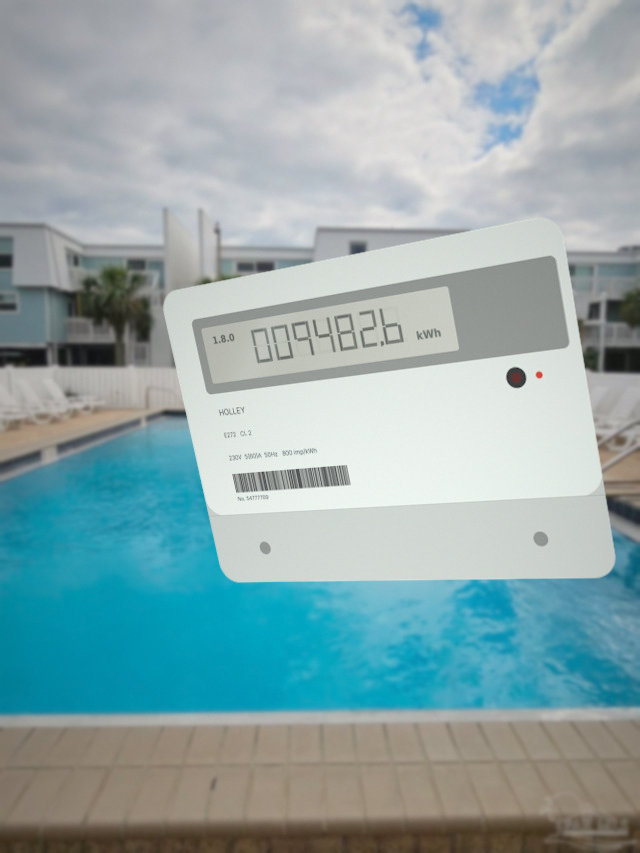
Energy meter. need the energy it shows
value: 9482.6 kWh
